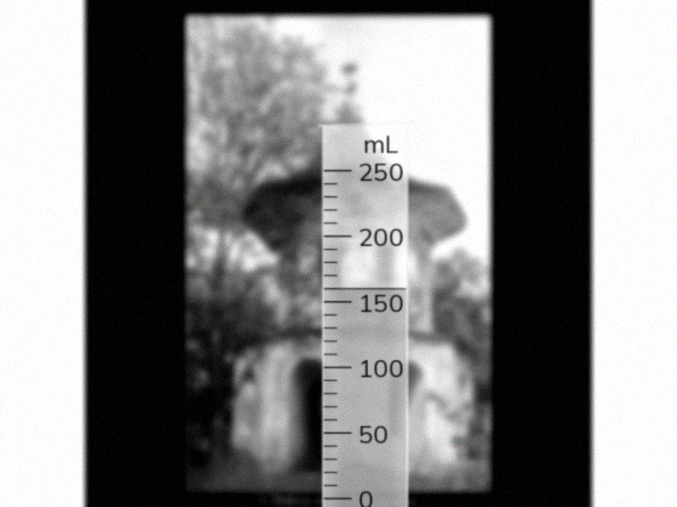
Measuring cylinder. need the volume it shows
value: 160 mL
